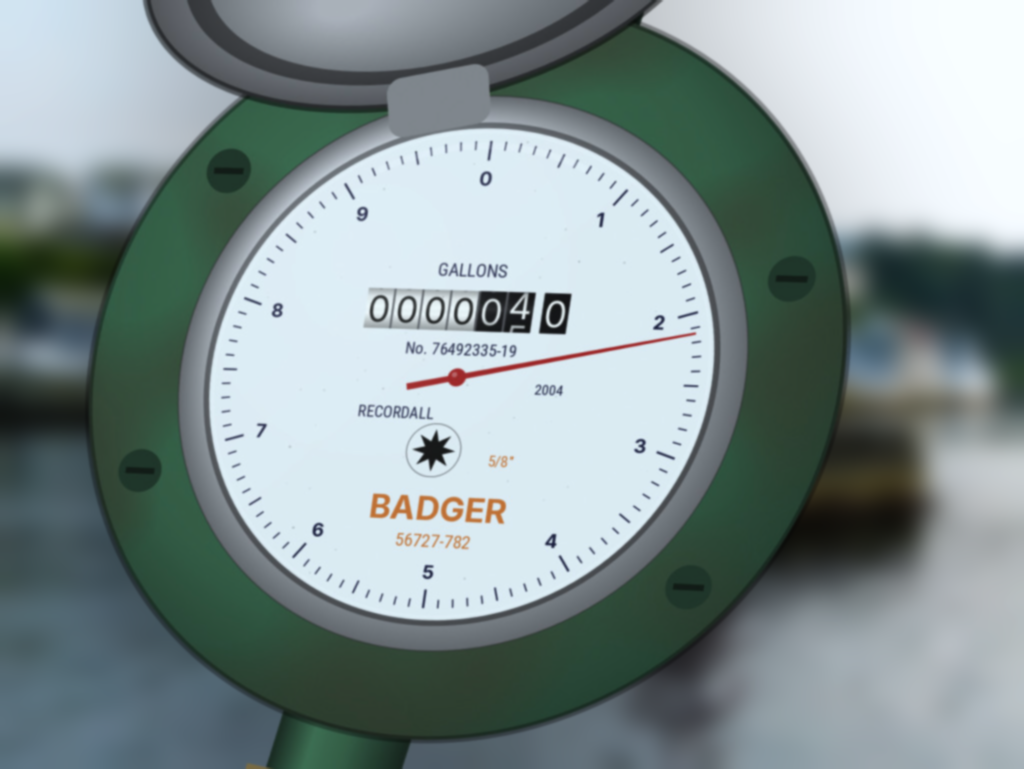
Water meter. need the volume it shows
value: 42.1 gal
